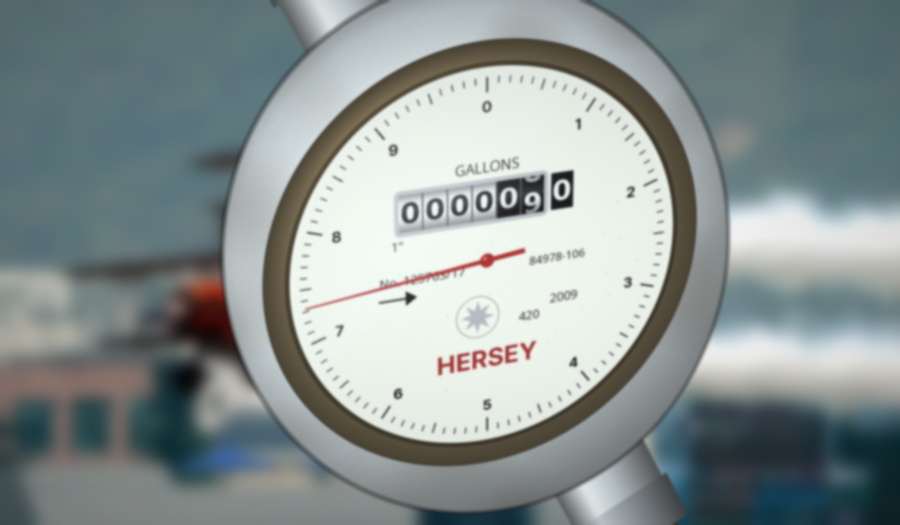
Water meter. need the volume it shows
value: 87.3 gal
